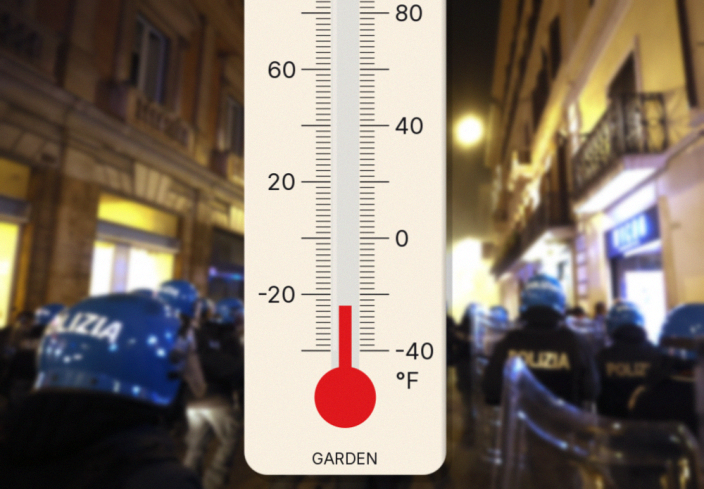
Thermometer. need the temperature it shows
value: -24 °F
